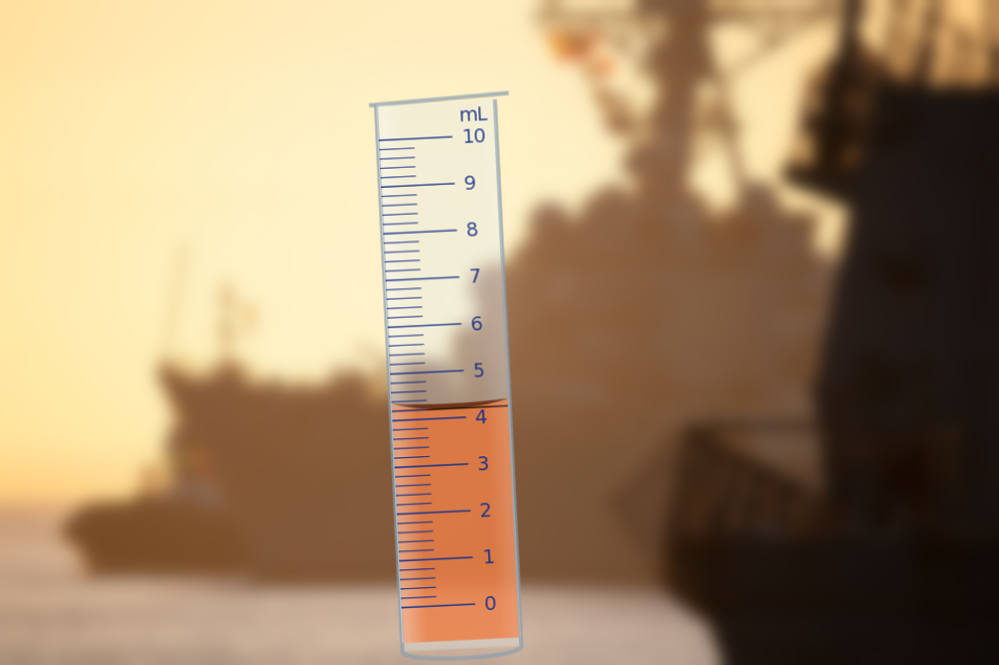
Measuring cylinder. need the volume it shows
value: 4.2 mL
